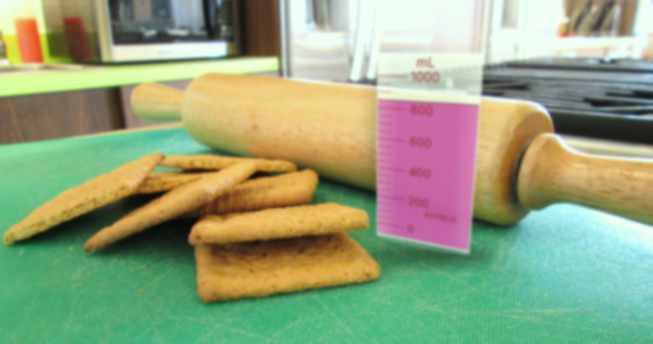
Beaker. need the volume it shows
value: 850 mL
